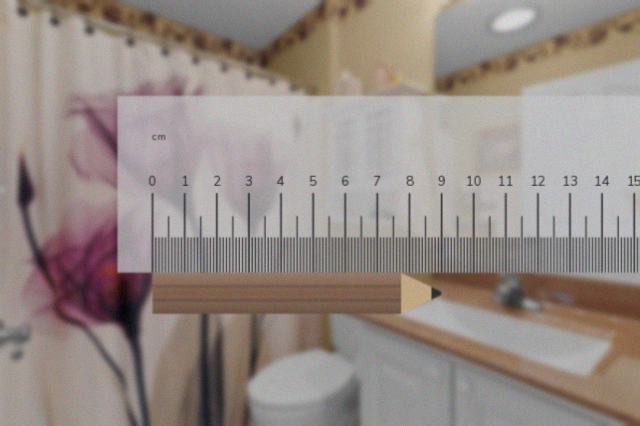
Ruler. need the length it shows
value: 9 cm
